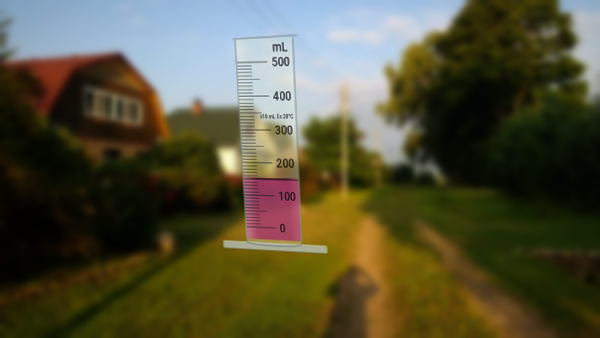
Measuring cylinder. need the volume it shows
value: 150 mL
